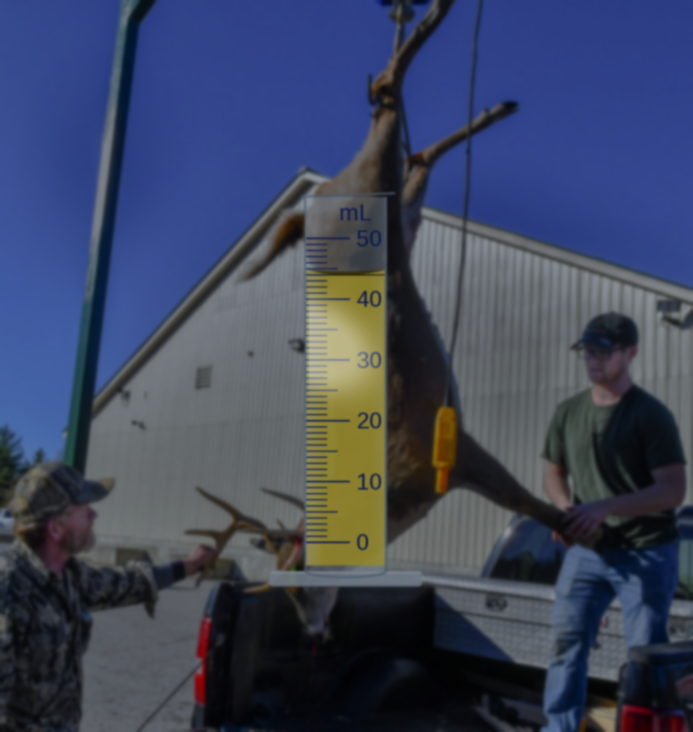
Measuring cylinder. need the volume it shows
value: 44 mL
